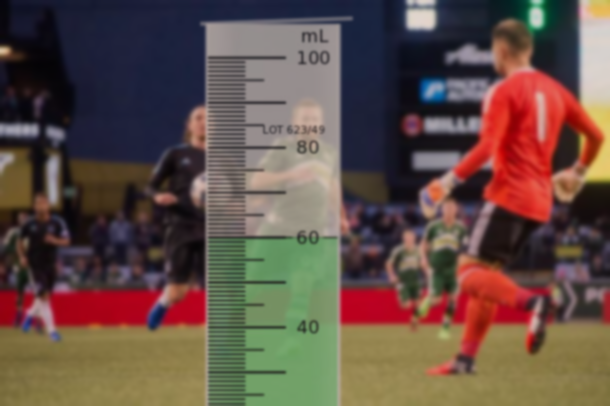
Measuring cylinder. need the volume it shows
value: 60 mL
